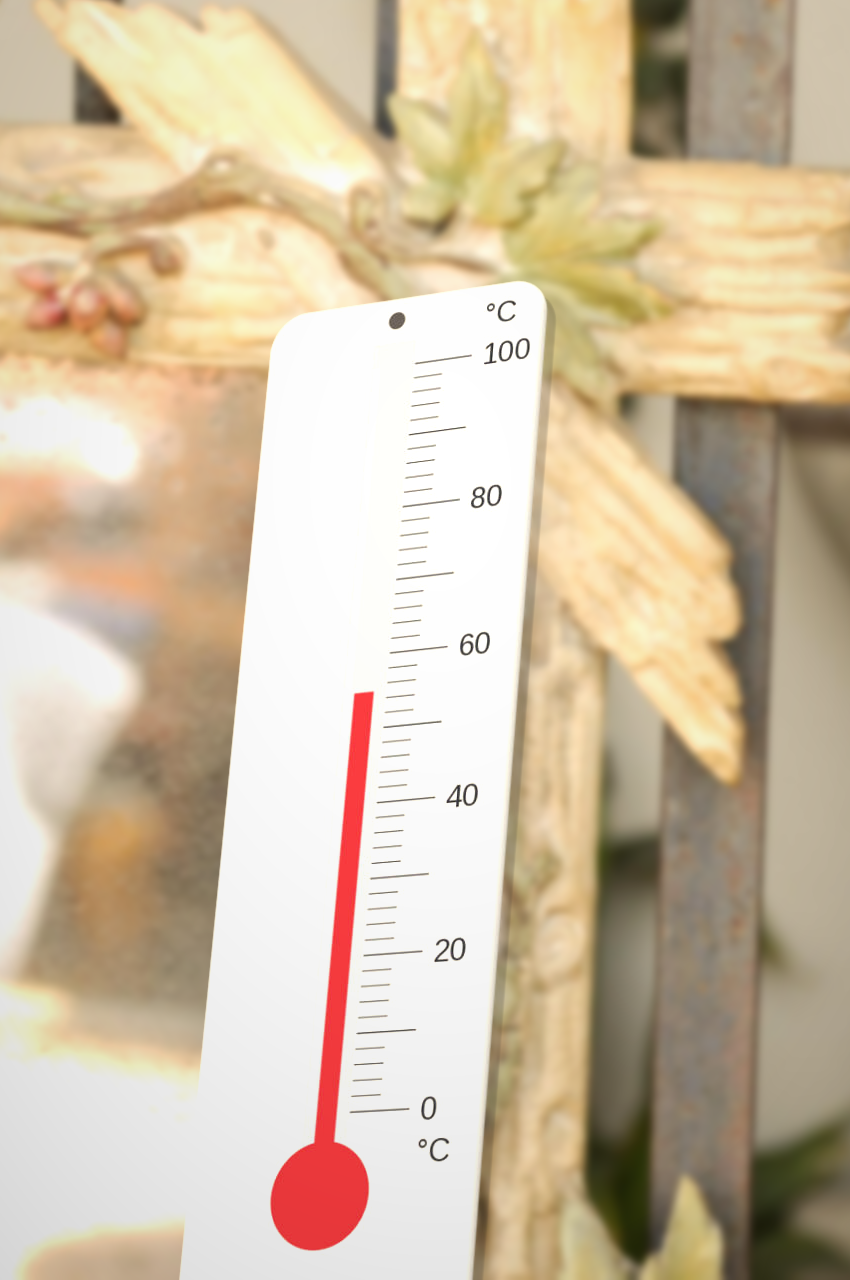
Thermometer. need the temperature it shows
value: 55 °C
